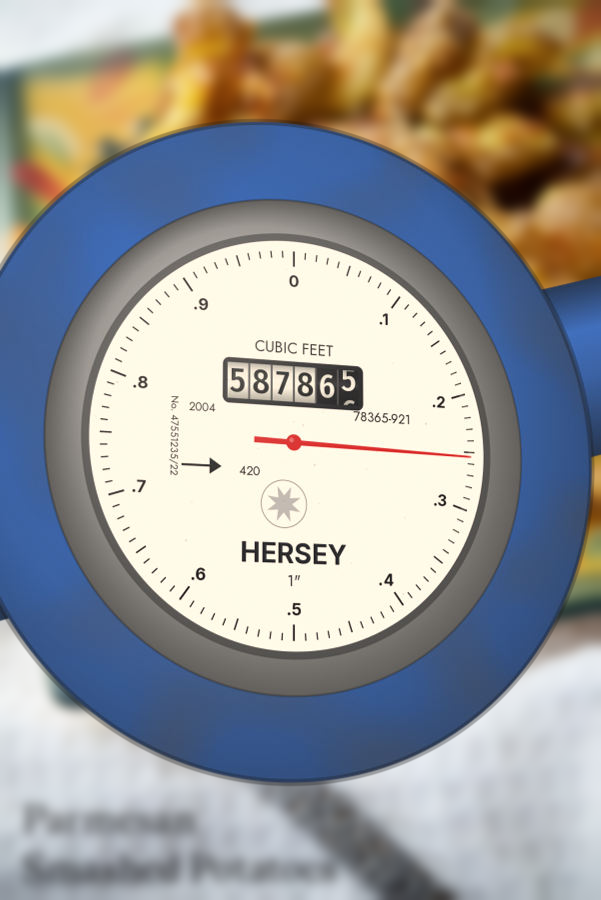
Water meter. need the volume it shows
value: 587865.25 ft³
